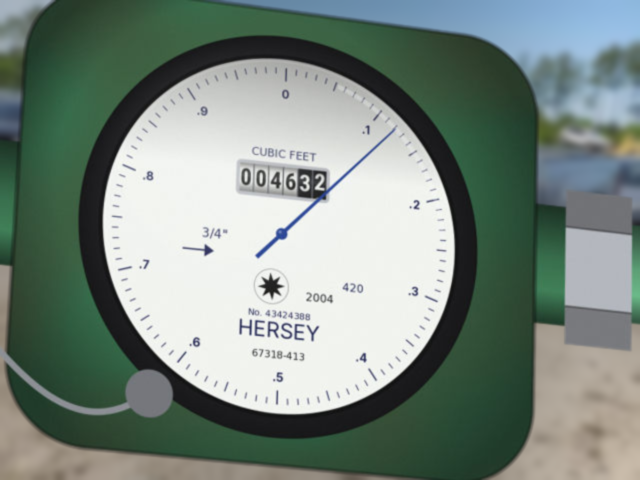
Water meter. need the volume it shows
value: 4632.12 ft³
